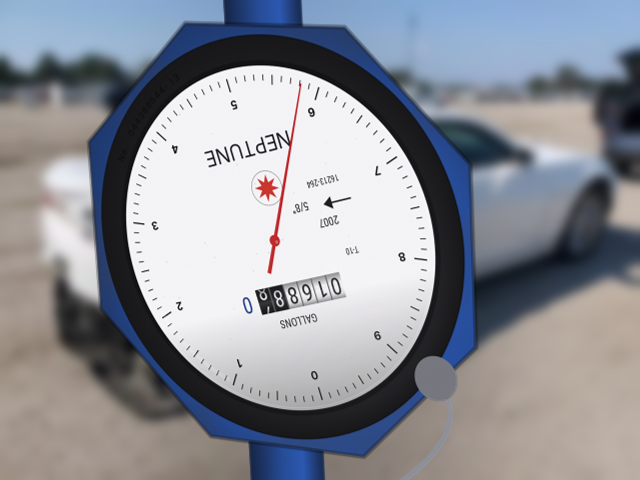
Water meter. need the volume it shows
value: 168875.8 gal
